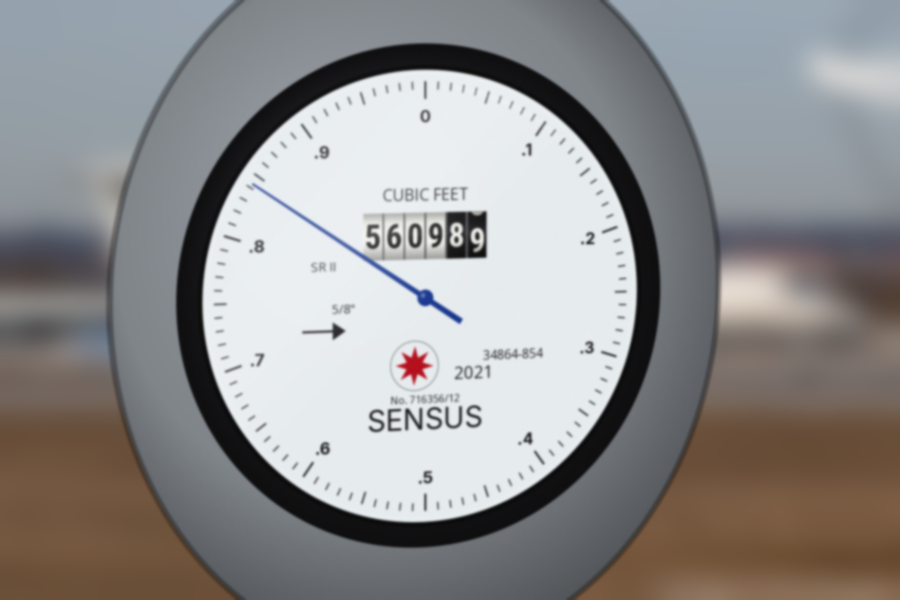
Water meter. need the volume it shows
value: 560988.84 ft³
